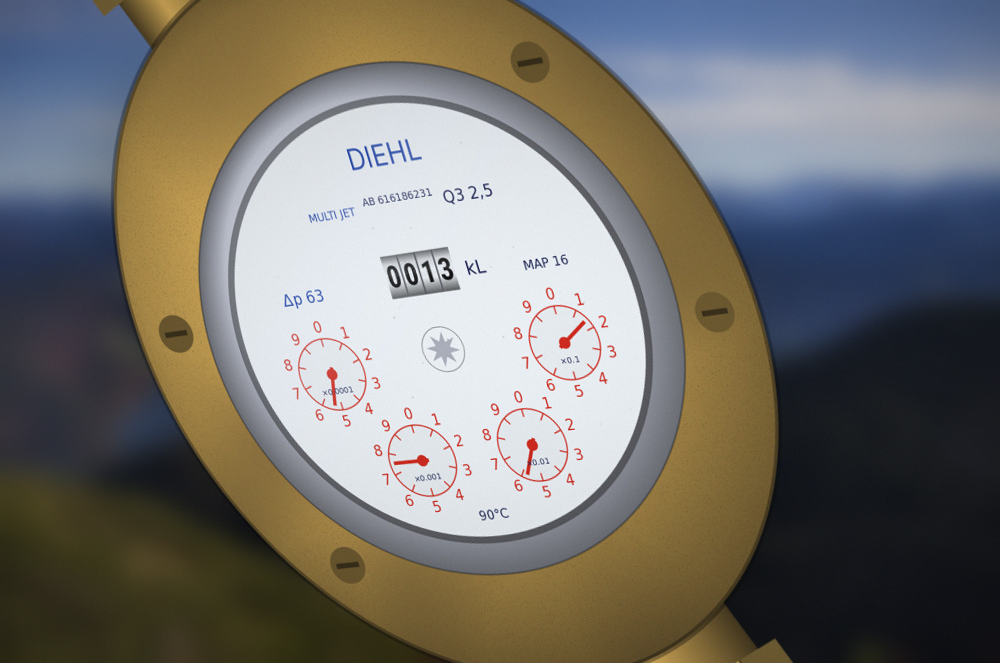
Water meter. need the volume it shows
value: 13.1575 kL
